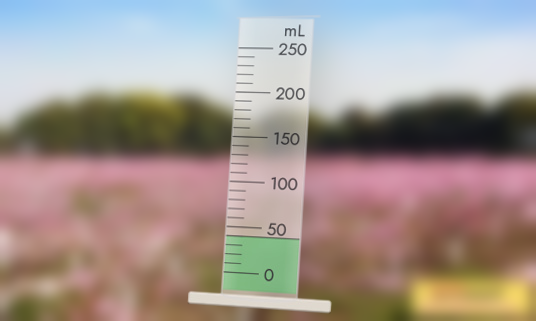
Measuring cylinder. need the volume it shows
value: 40 mL
